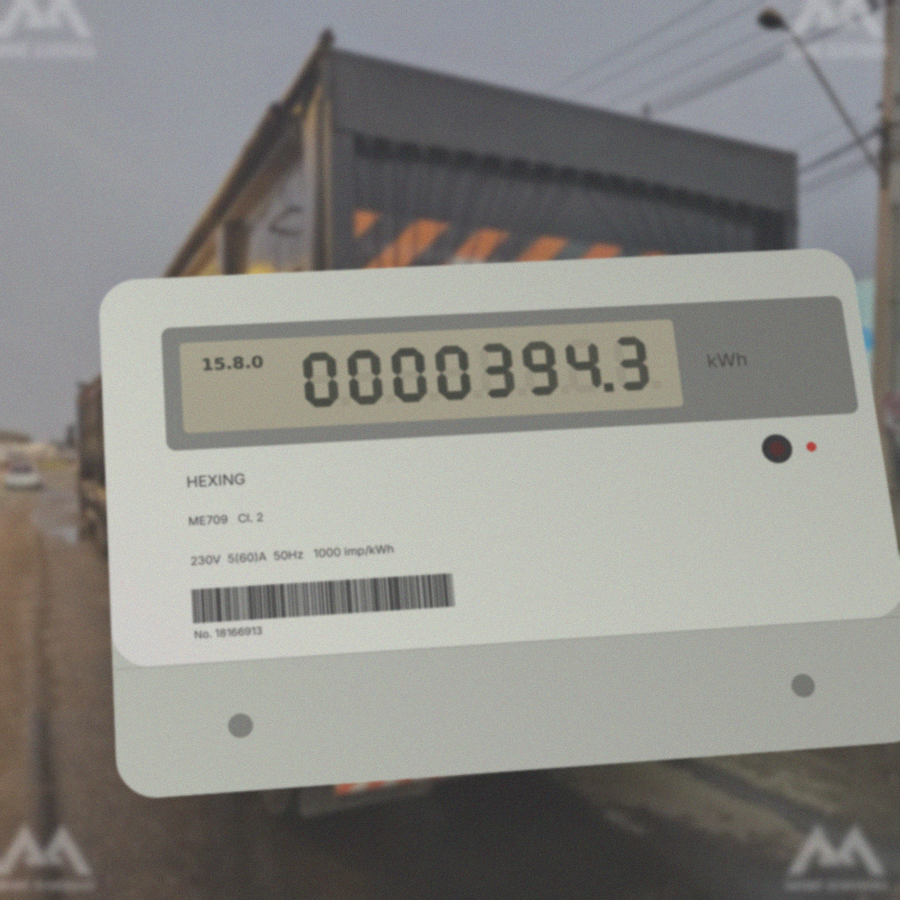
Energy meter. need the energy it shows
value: 394.3 kWh
